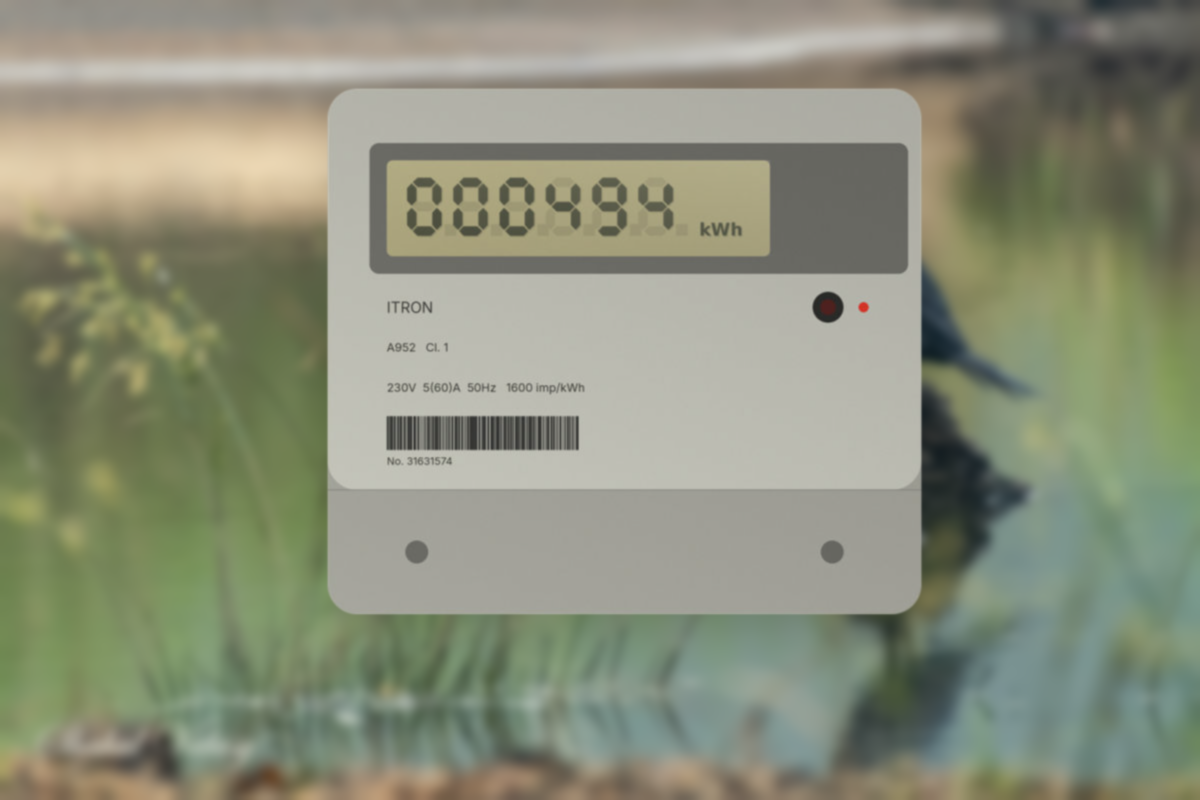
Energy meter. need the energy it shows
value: 494 kWh
